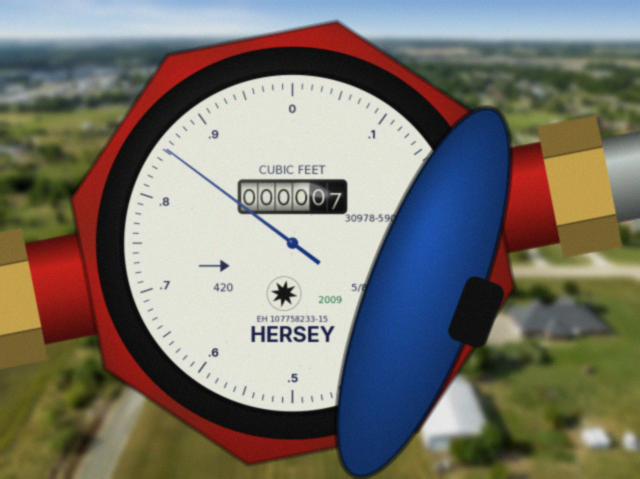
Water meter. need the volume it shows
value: 6.85 ft³
